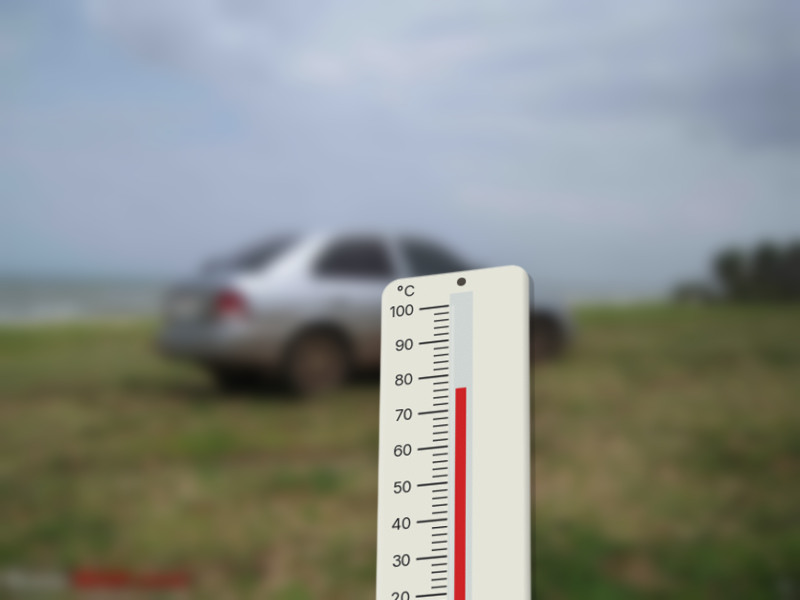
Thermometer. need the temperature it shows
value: 76 °C
